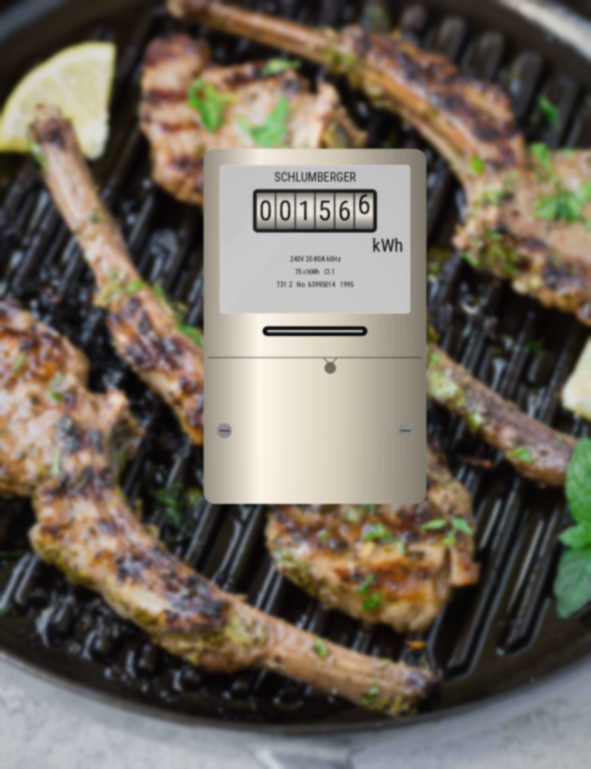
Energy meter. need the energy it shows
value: 1566 kWh
